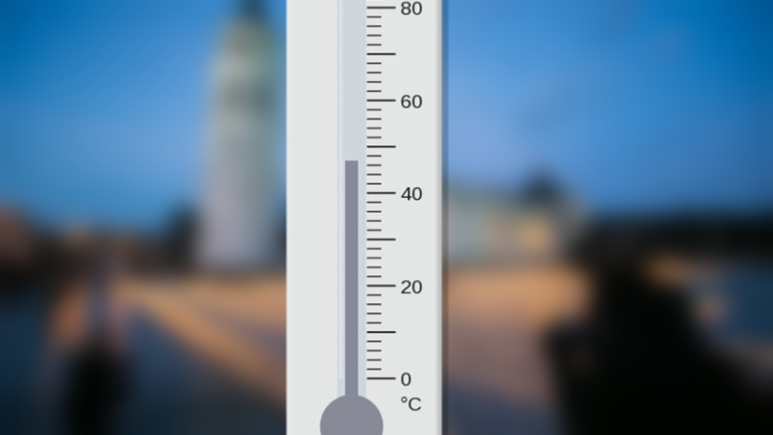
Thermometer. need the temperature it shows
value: 47 °C
